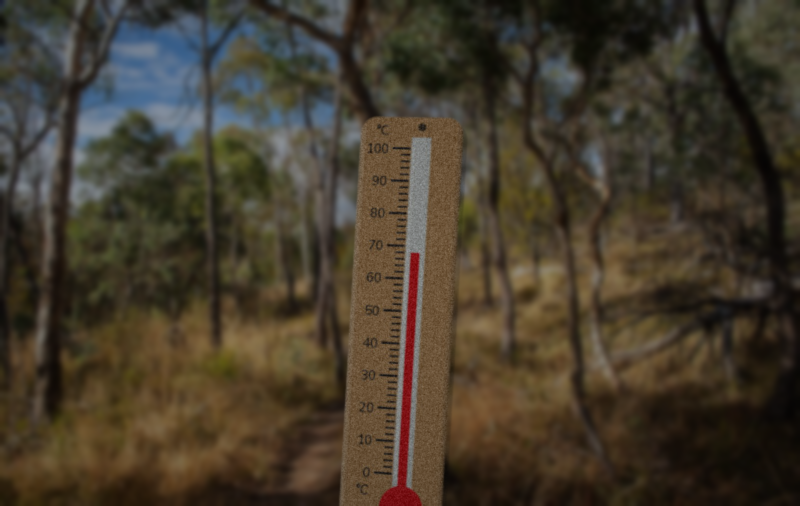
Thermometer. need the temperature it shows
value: 68 °C
